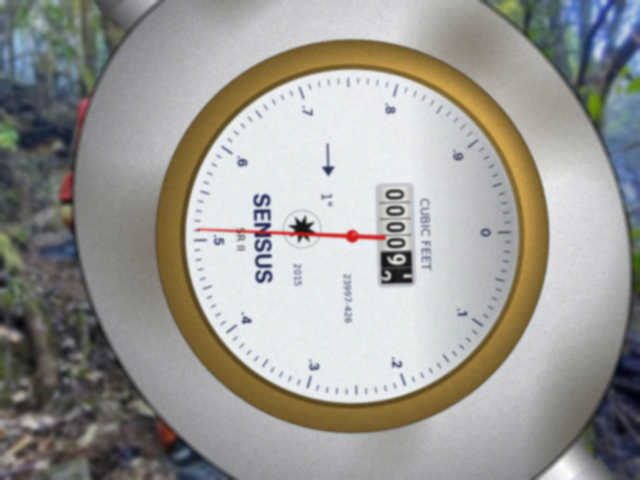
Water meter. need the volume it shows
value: 91.51 ft³
